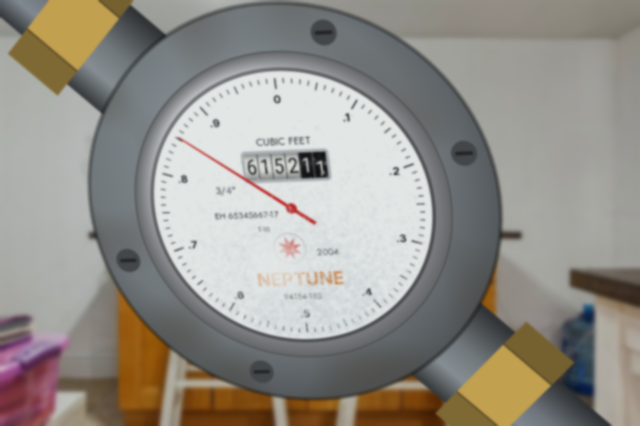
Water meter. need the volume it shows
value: 615210.85 ft³
